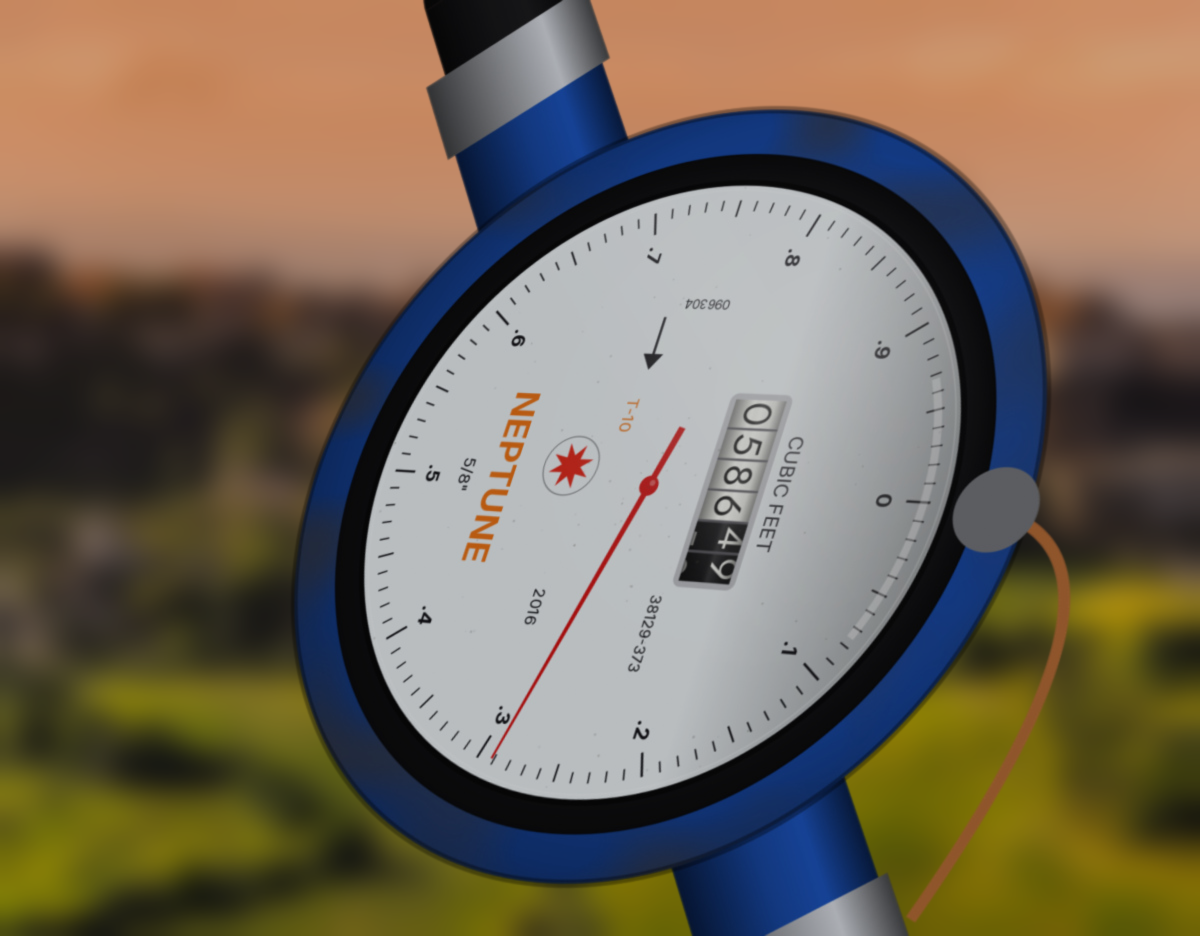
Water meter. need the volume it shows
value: 58649.29 ft³
